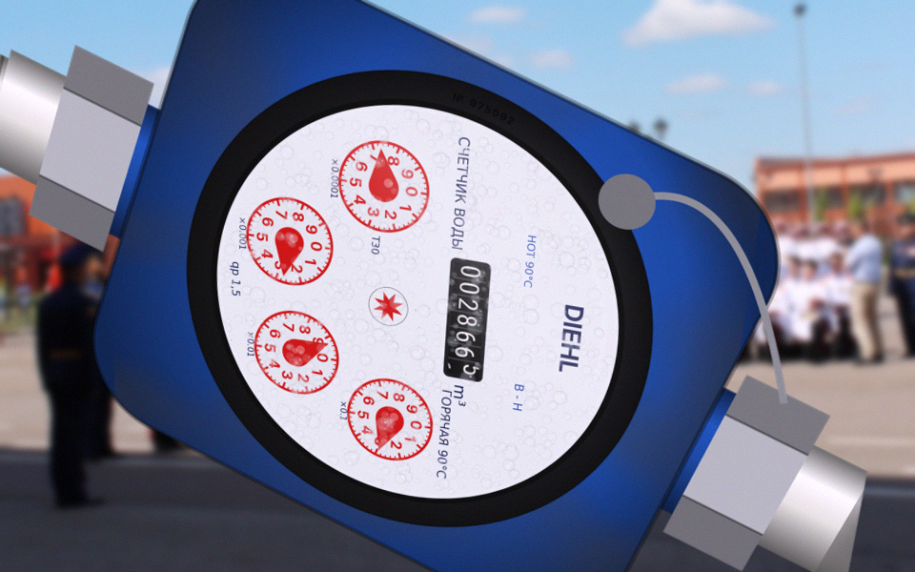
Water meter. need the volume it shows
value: 28665.2927 m³
